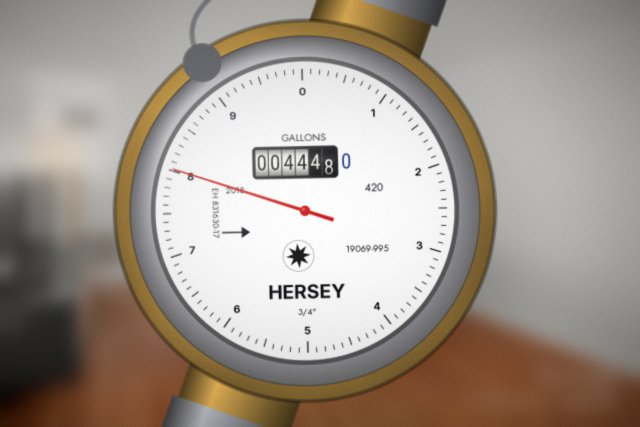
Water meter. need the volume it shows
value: 44478.0 gal
